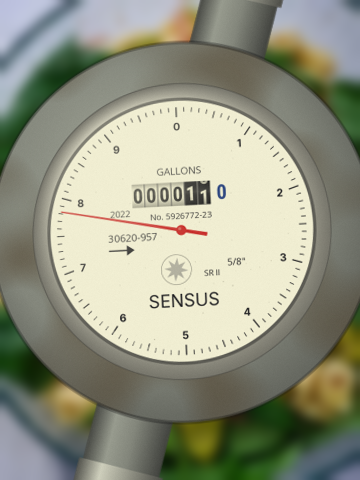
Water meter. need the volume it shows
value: 107.8 gal
